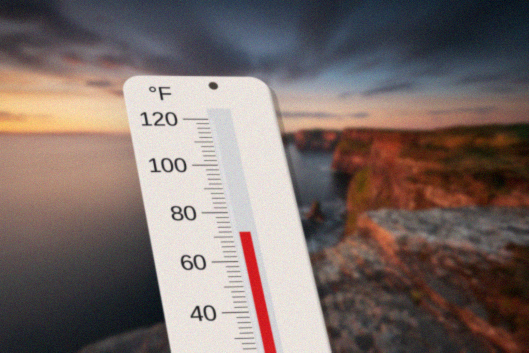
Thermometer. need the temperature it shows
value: 72 °F
